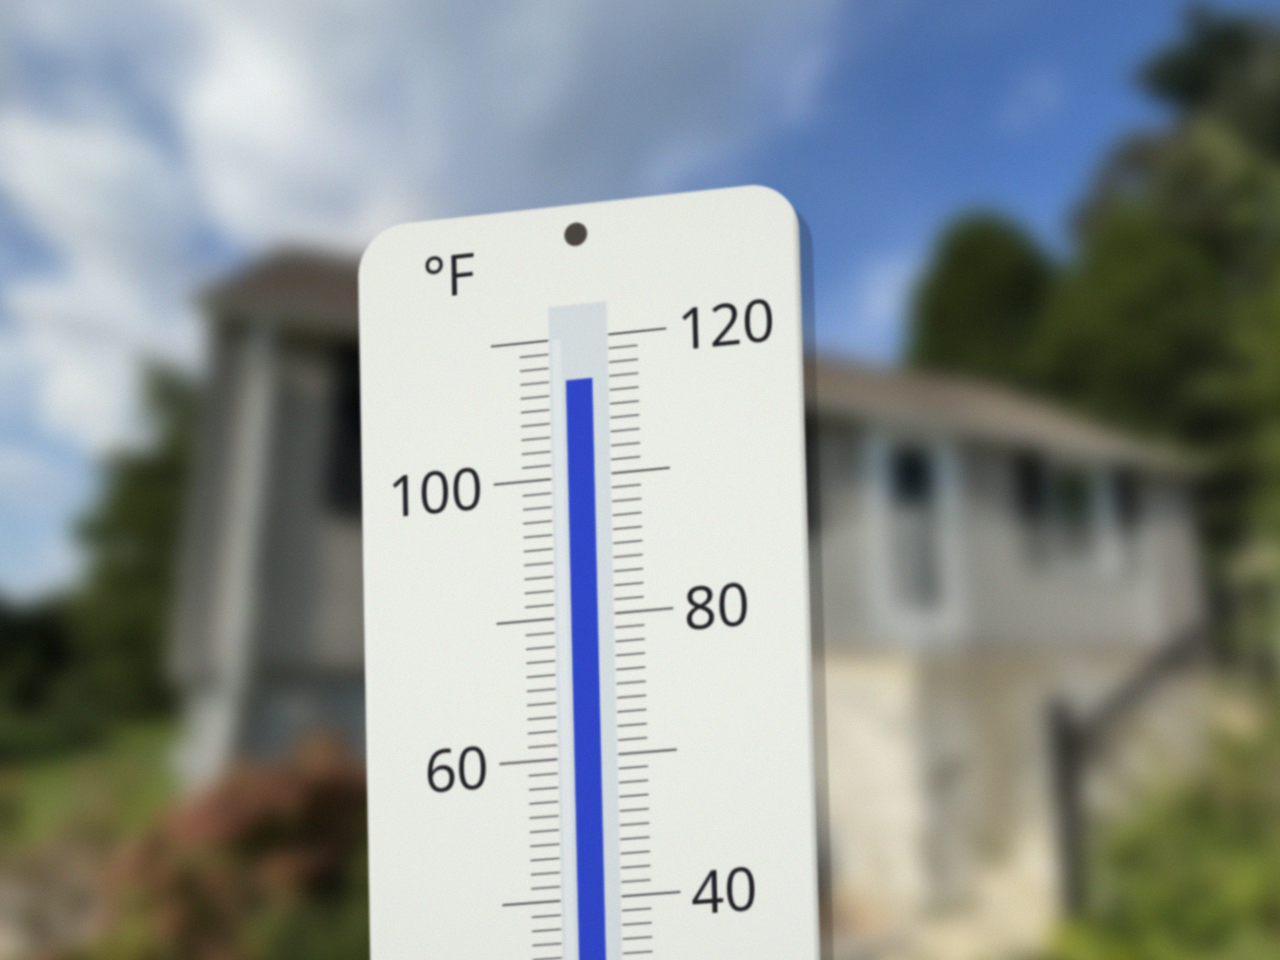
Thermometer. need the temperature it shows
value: 114 °F
